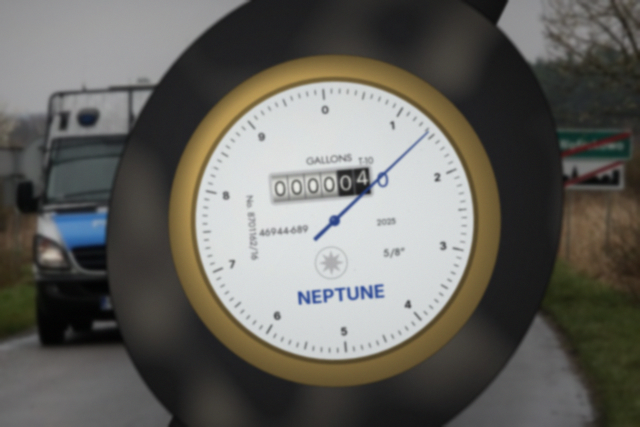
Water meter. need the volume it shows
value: 41.4 gal
